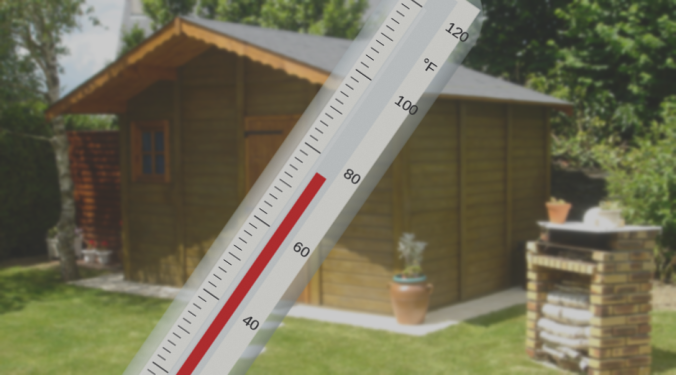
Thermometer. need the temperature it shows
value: 76 °F
